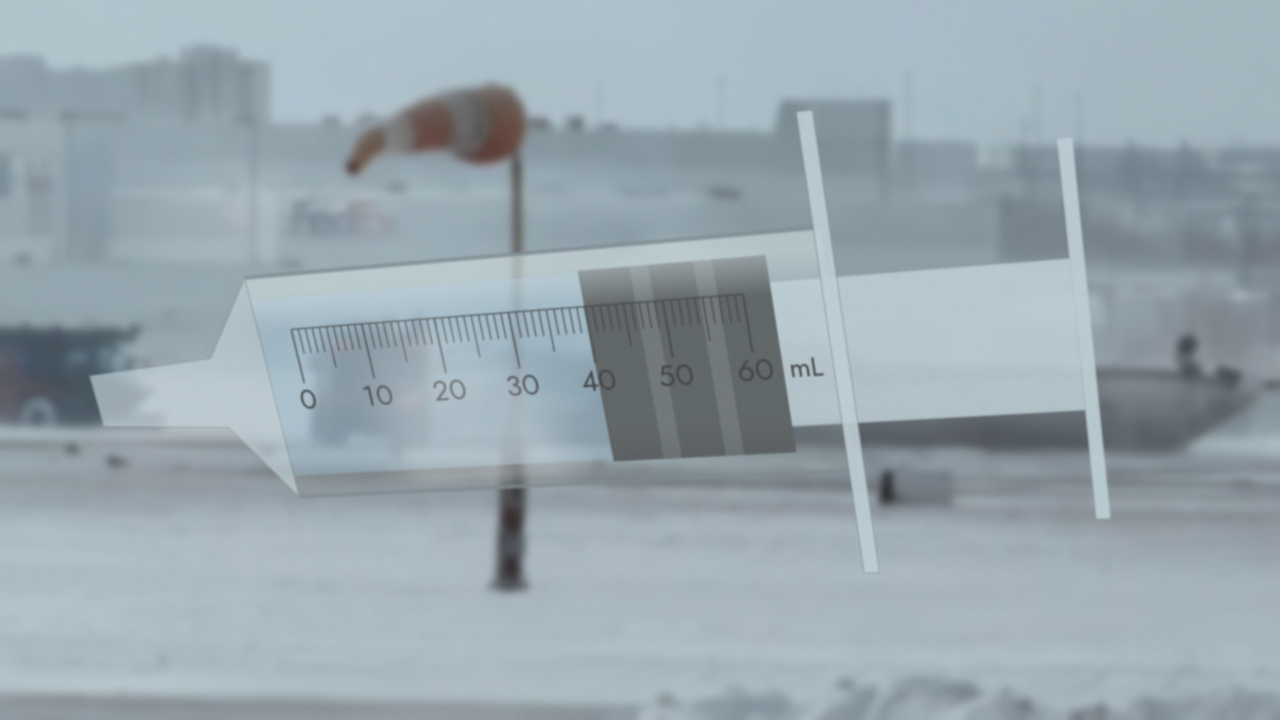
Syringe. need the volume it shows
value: 40 mL
